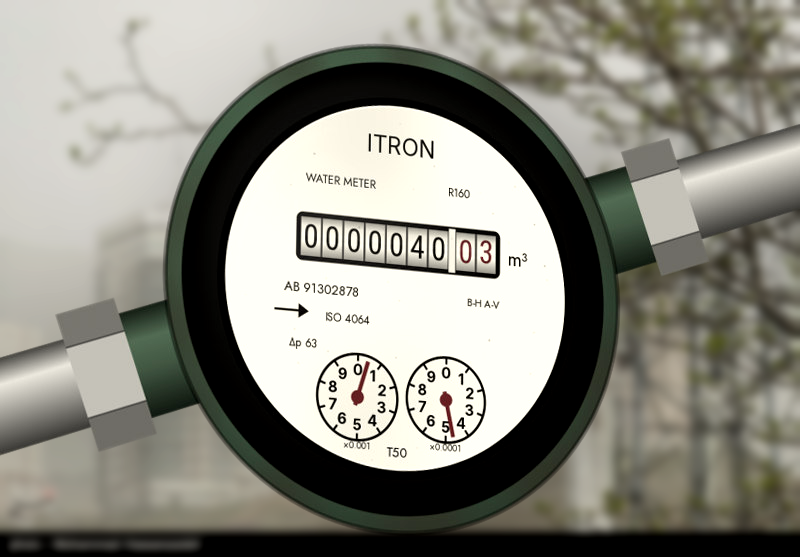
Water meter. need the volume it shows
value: 40.0304 m³
